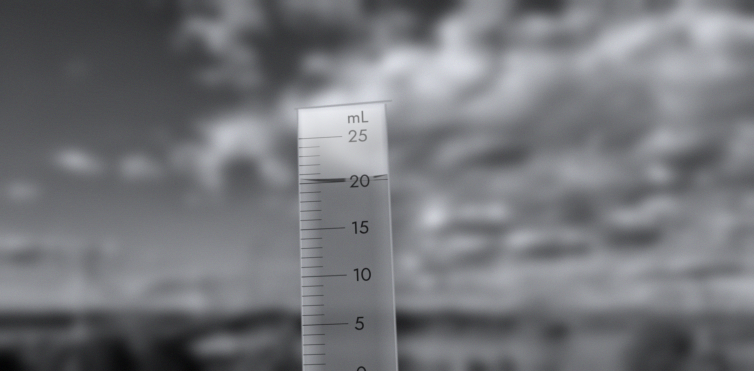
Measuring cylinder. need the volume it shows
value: 20 mL
